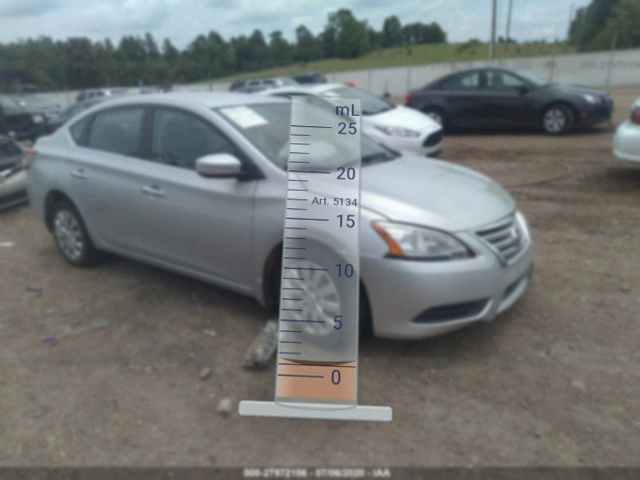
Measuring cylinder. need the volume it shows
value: 1 mL
